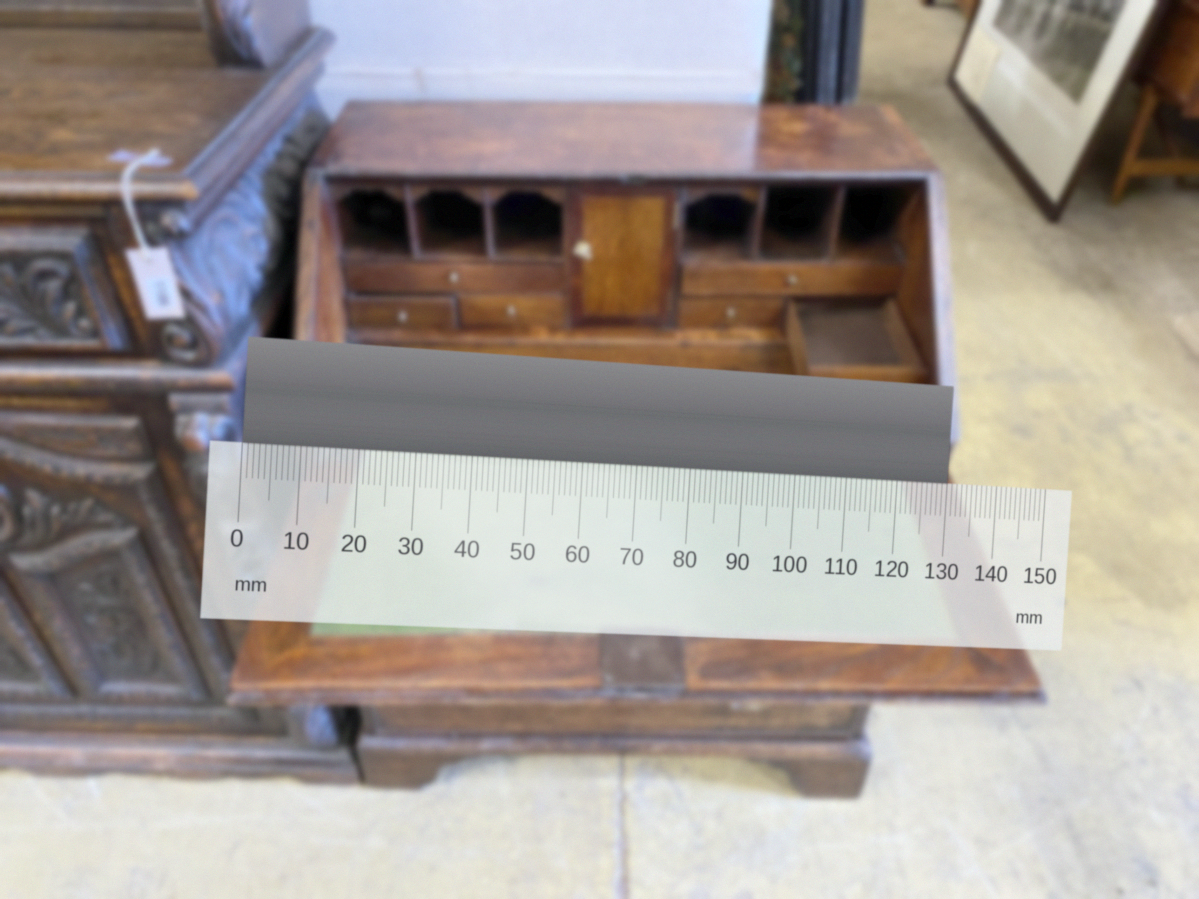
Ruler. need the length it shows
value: 130 mm
